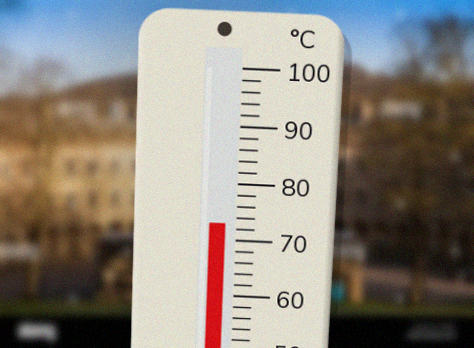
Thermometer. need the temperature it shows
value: 73 °C
